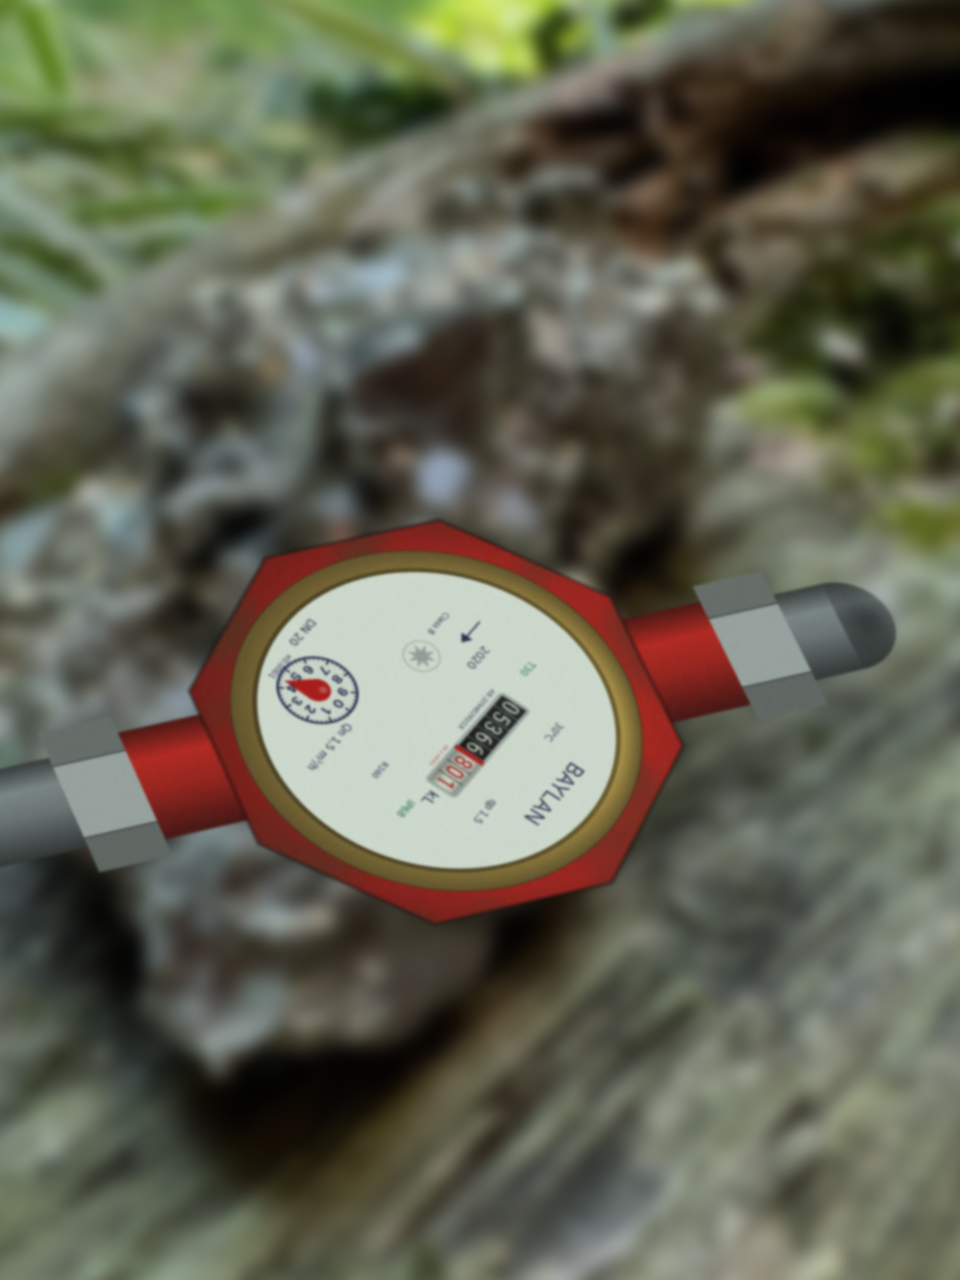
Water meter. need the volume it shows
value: 5366.8014 kL
